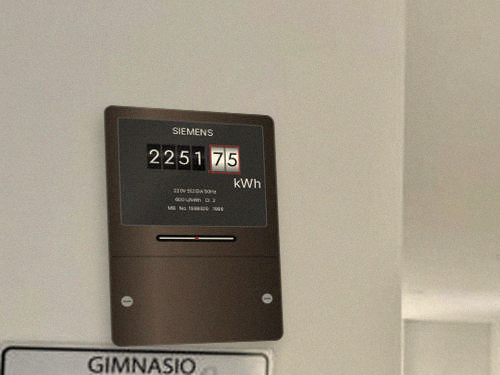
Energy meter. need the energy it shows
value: 2251.75 kWh
